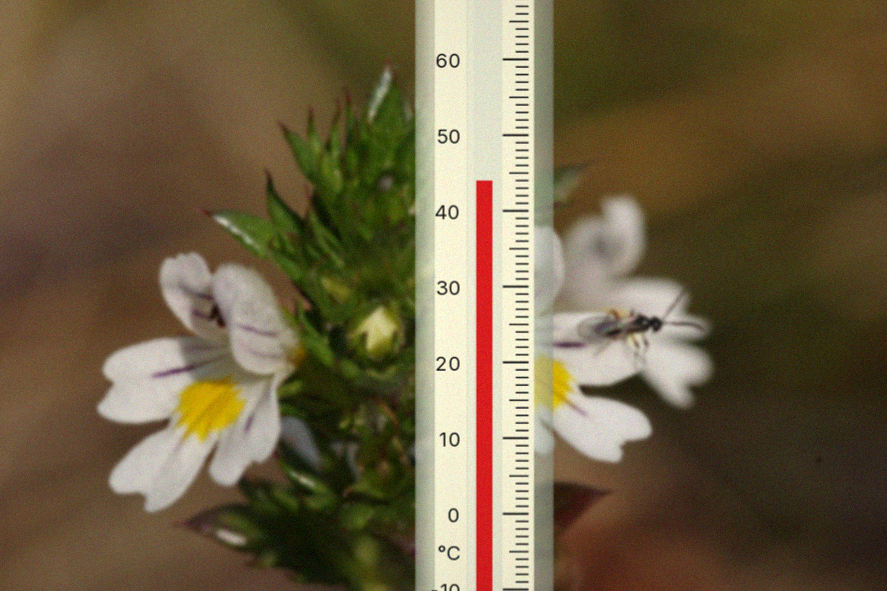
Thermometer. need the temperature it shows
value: 44 °C
